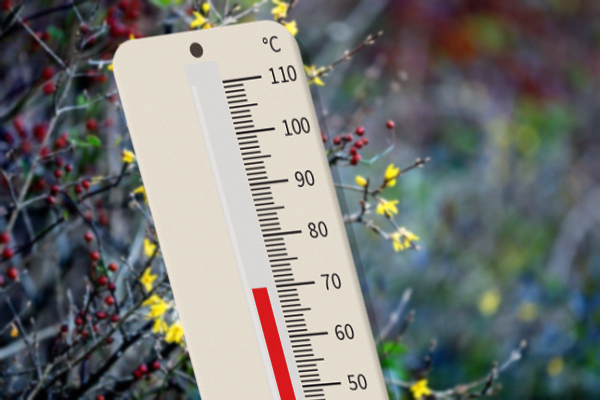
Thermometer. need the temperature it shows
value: 70 °C
